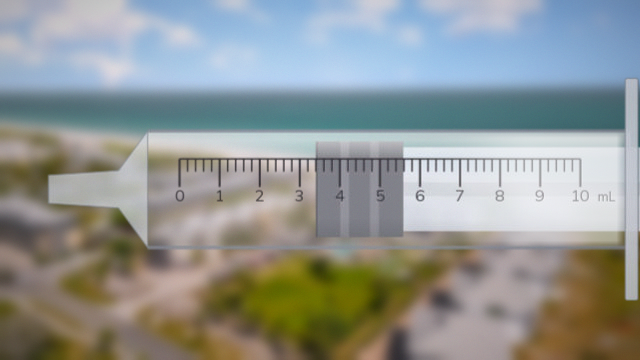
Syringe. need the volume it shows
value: 3.4 mL
